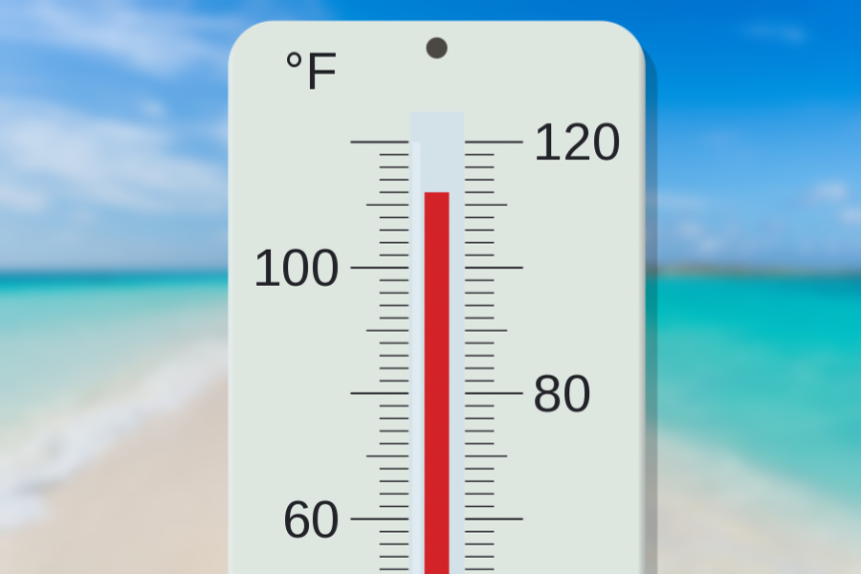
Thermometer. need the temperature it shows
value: 112 °F
